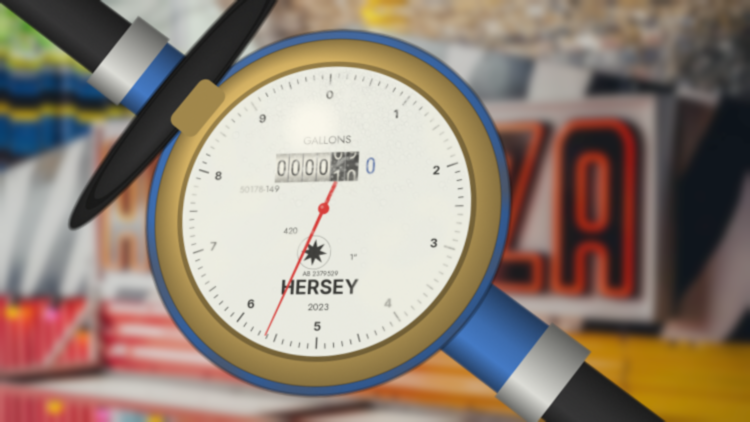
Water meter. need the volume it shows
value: 95.6 gal
